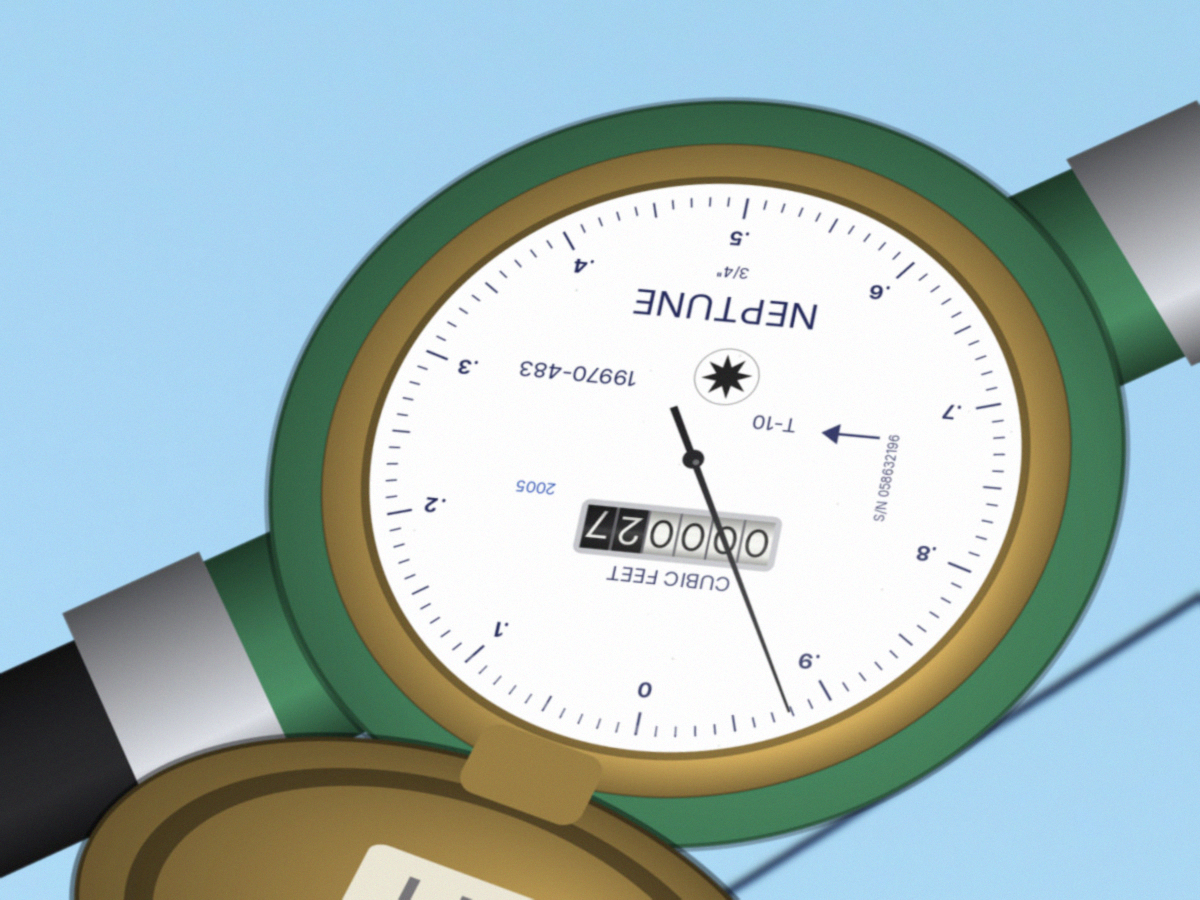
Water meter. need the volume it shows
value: 26.92 ft³
